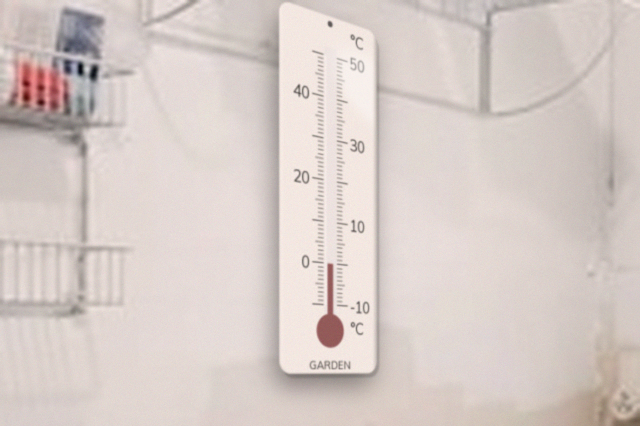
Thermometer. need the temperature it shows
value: 0 °C
